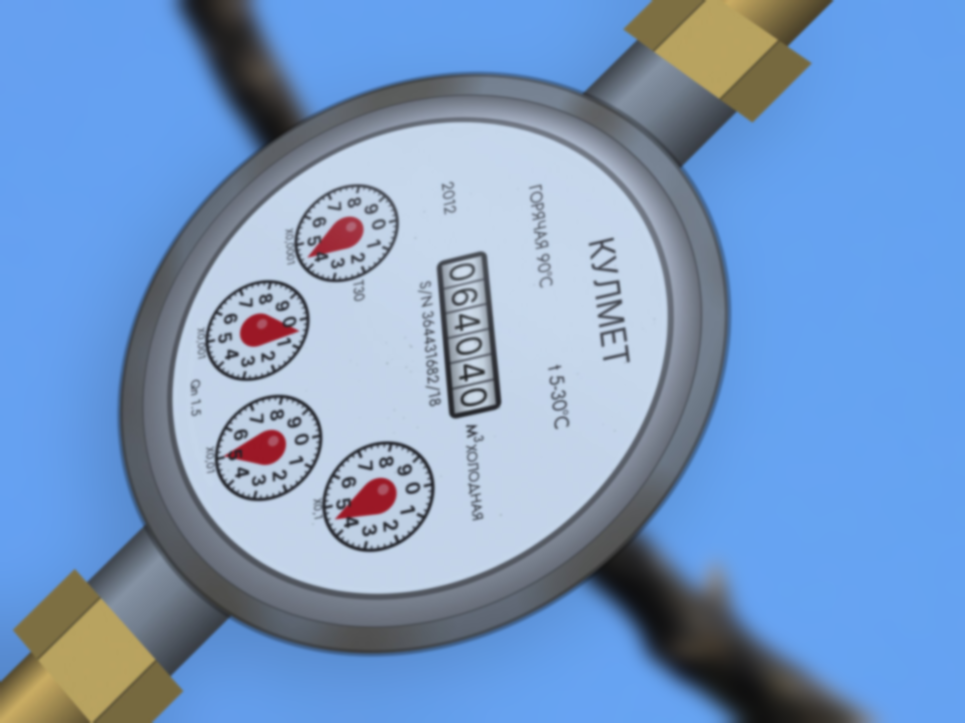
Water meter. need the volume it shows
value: 64040.4504 m³
